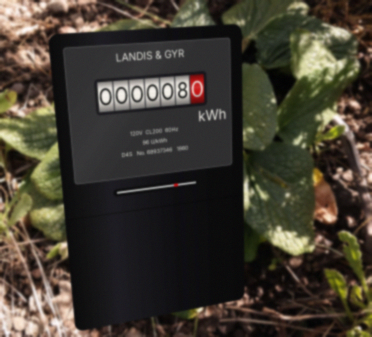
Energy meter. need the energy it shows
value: 8.0 kWh
